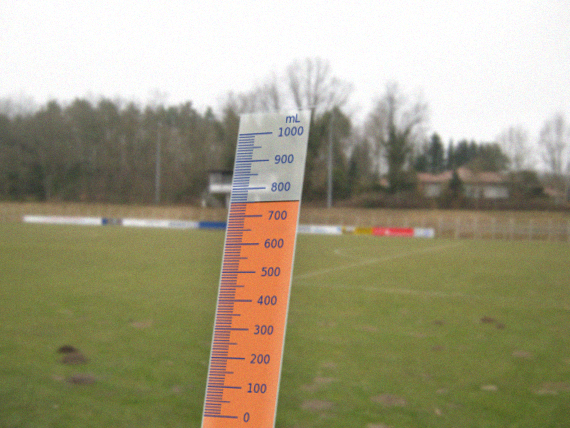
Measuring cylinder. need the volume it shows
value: 750 mL
